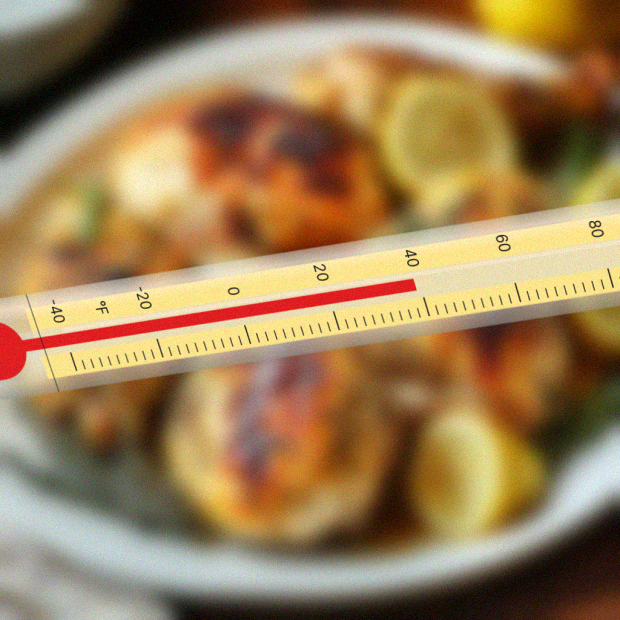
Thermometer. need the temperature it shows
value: 39 °F
